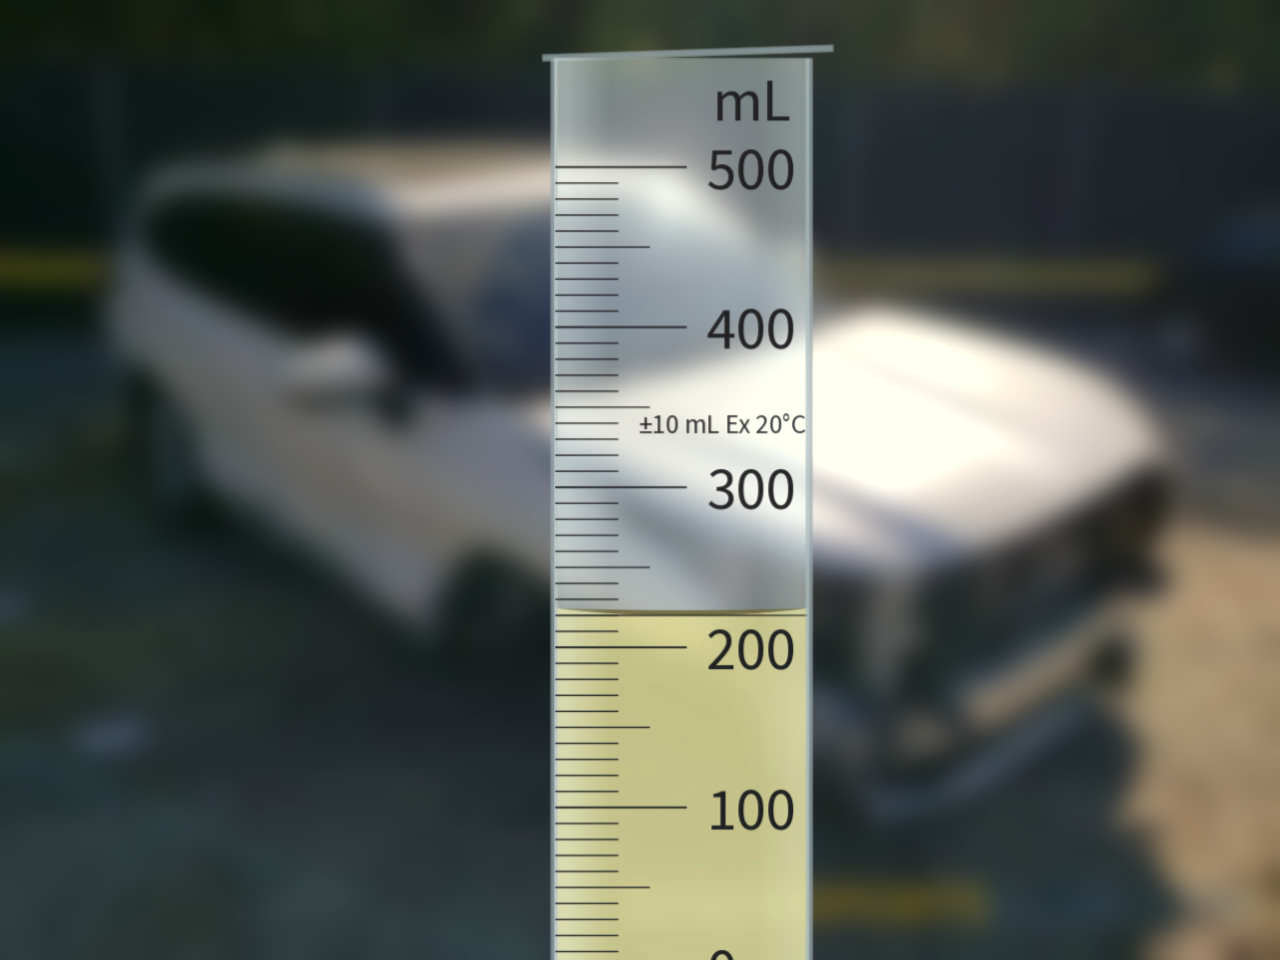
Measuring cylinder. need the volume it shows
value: 220 mL
